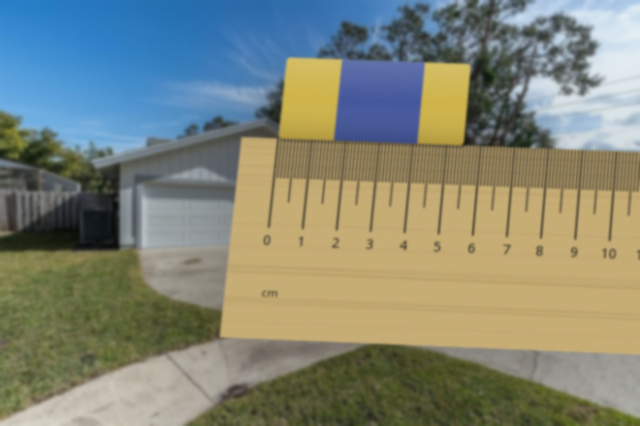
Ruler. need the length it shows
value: 5.5 cm
